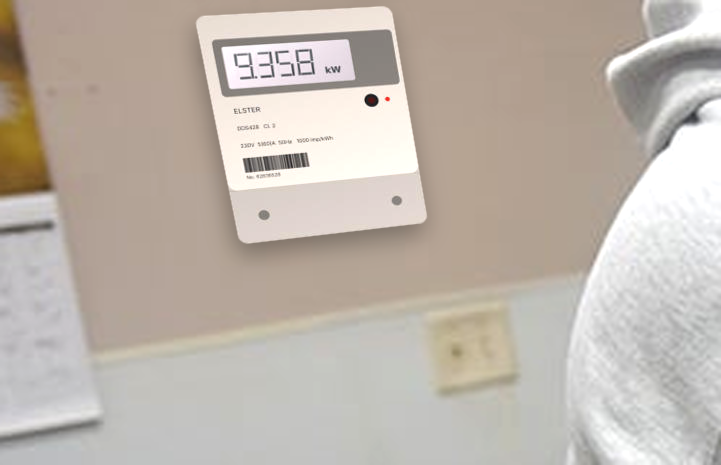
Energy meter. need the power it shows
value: 9.358 kW
